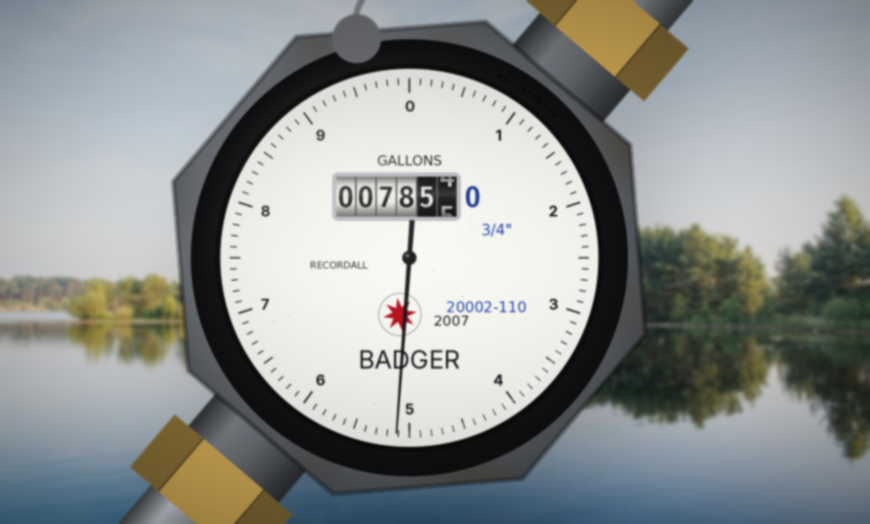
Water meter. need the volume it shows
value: 78545.1 gal
